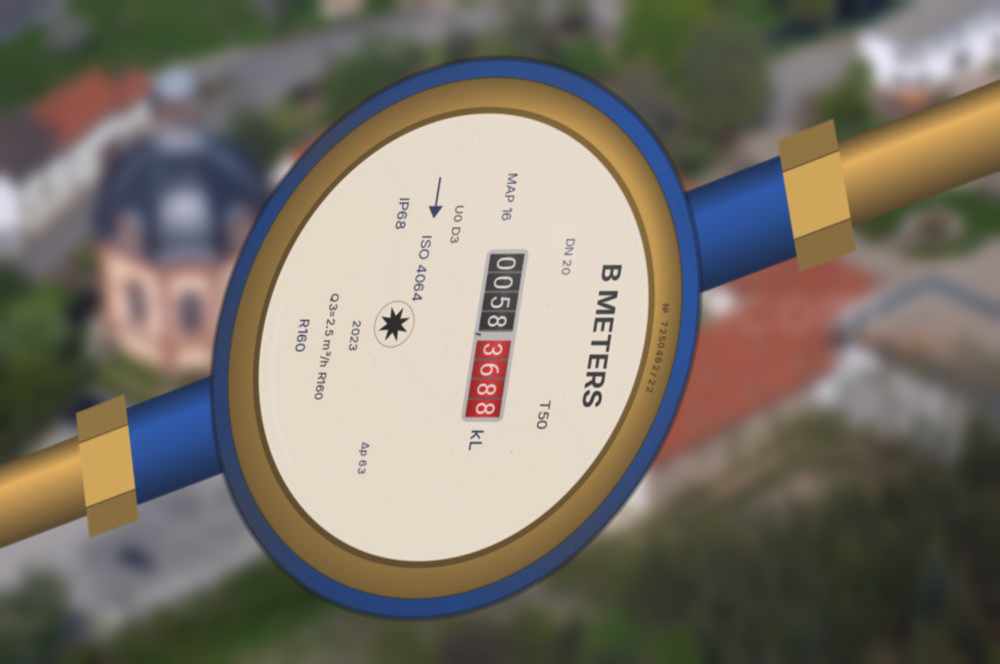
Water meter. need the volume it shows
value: 58.3688 kL
